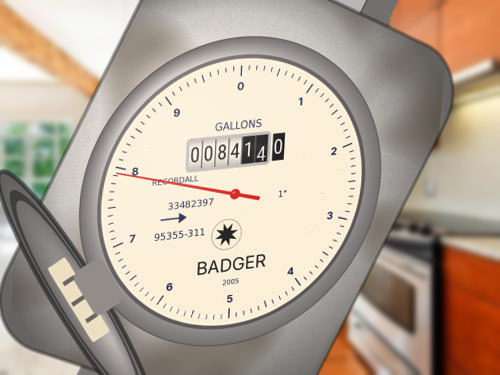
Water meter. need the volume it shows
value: 84137.9 gal
